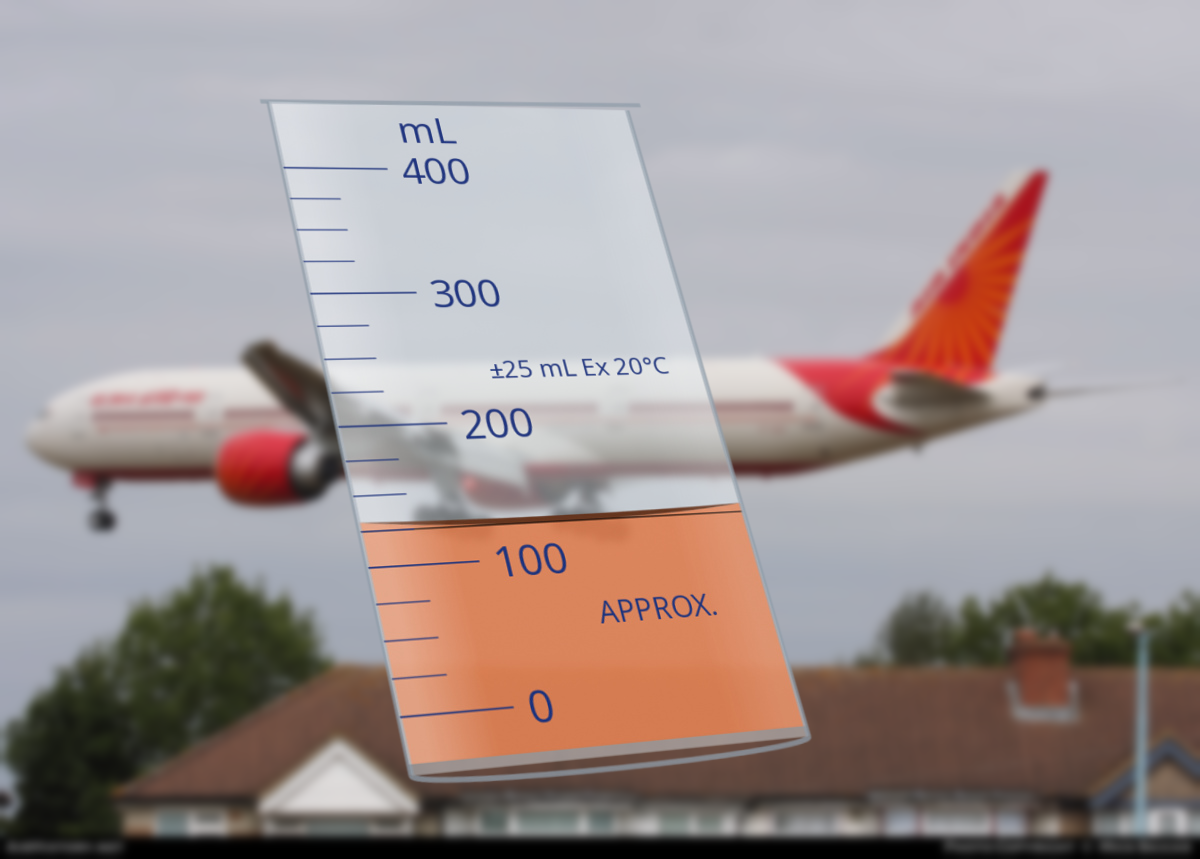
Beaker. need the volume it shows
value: 125 mL
